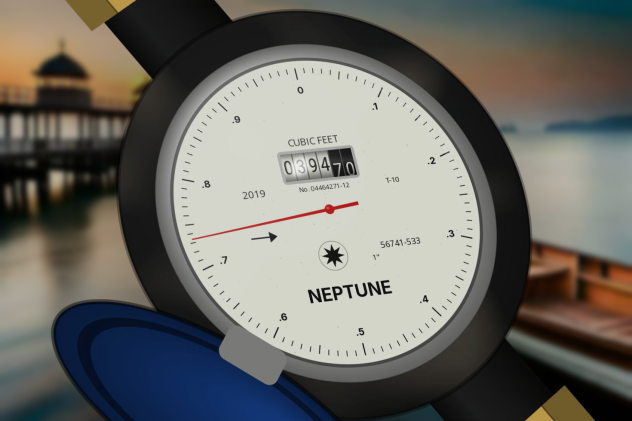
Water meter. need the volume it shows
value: 39469.73 ft³
